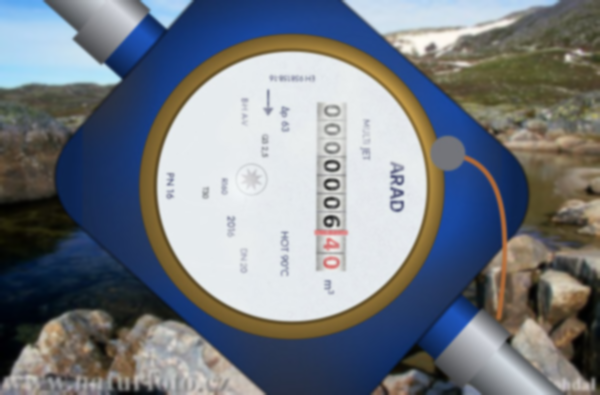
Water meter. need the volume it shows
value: 6.40 m³
